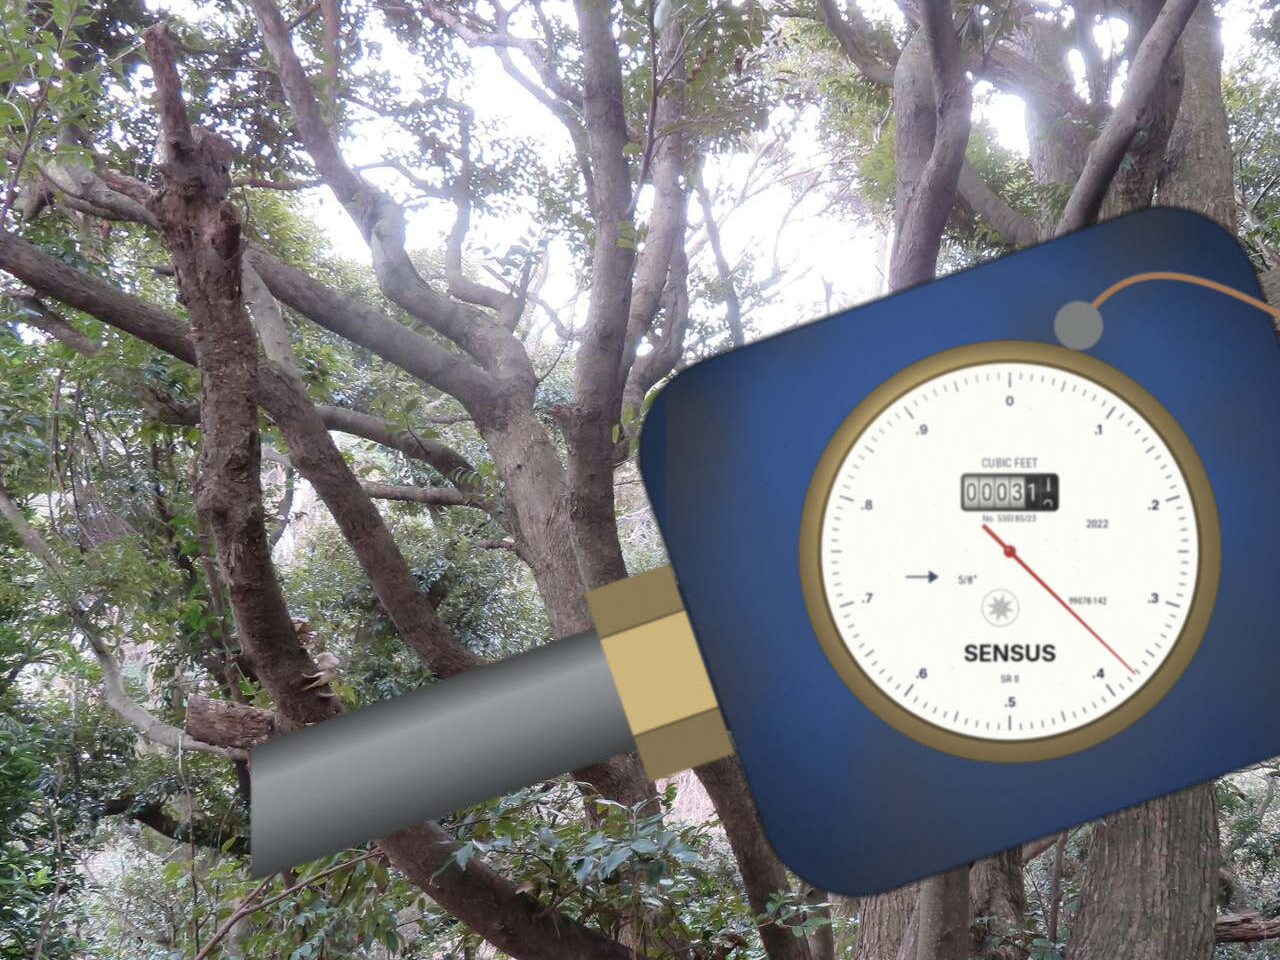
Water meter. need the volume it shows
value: 311.37 ft³
